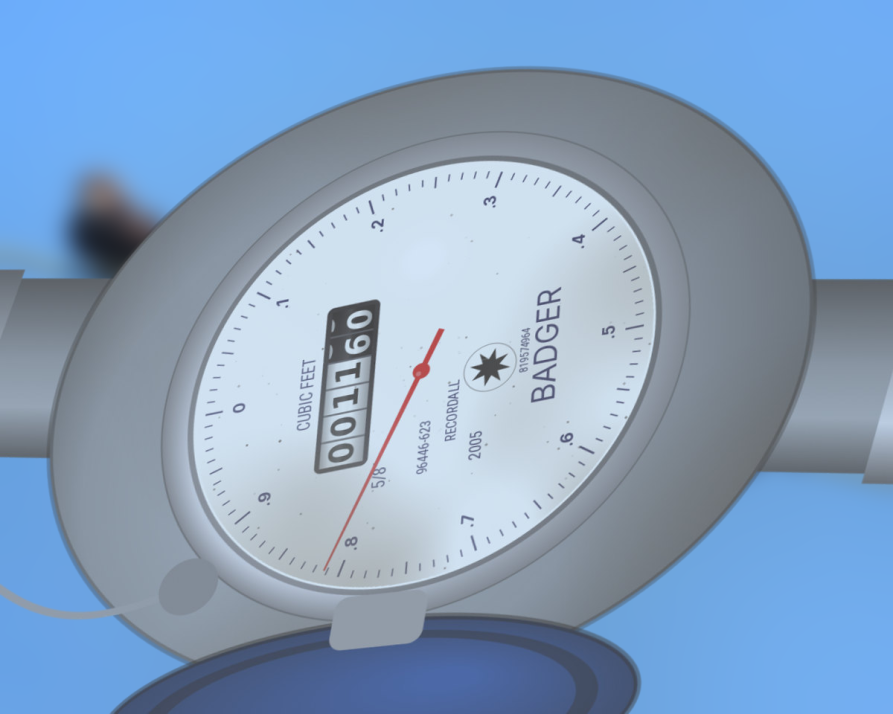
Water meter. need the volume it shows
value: 1159.81 ft³
